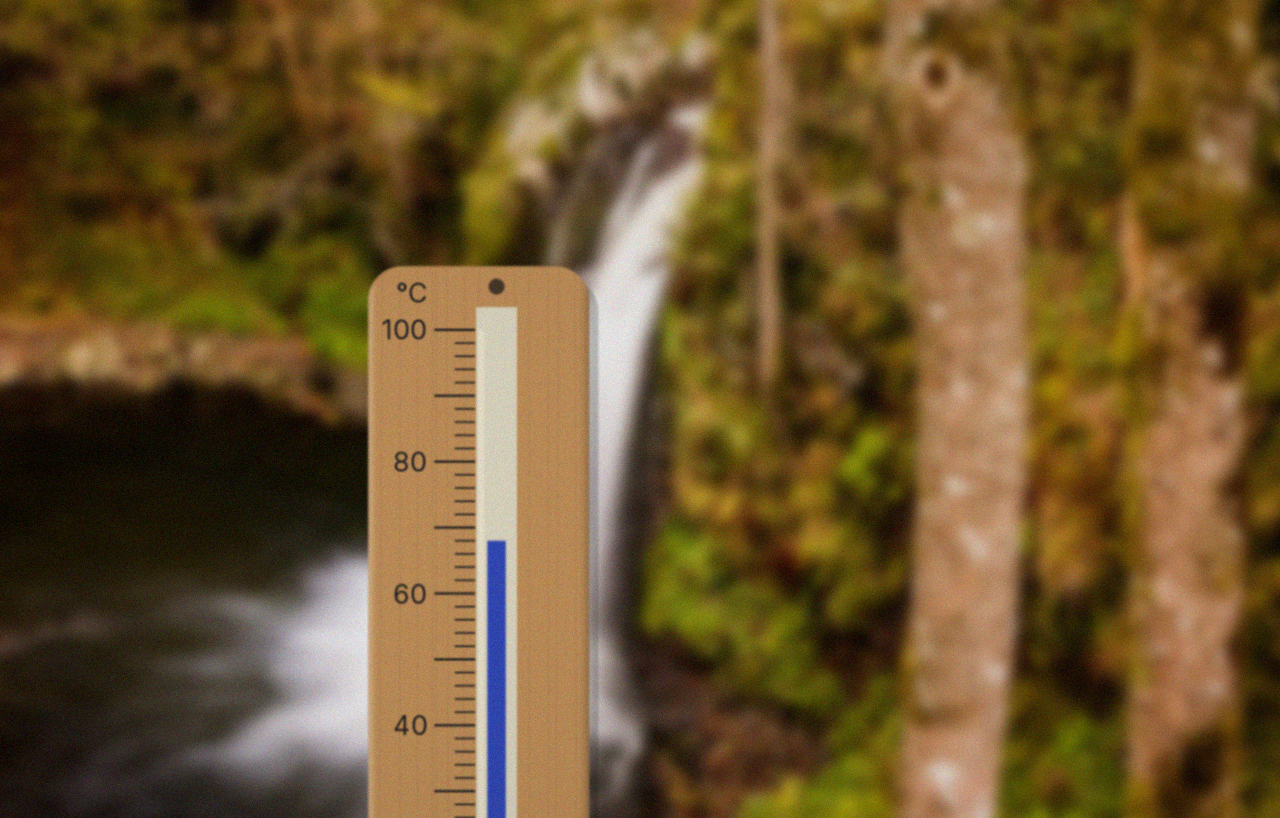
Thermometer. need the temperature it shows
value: 68 °C
